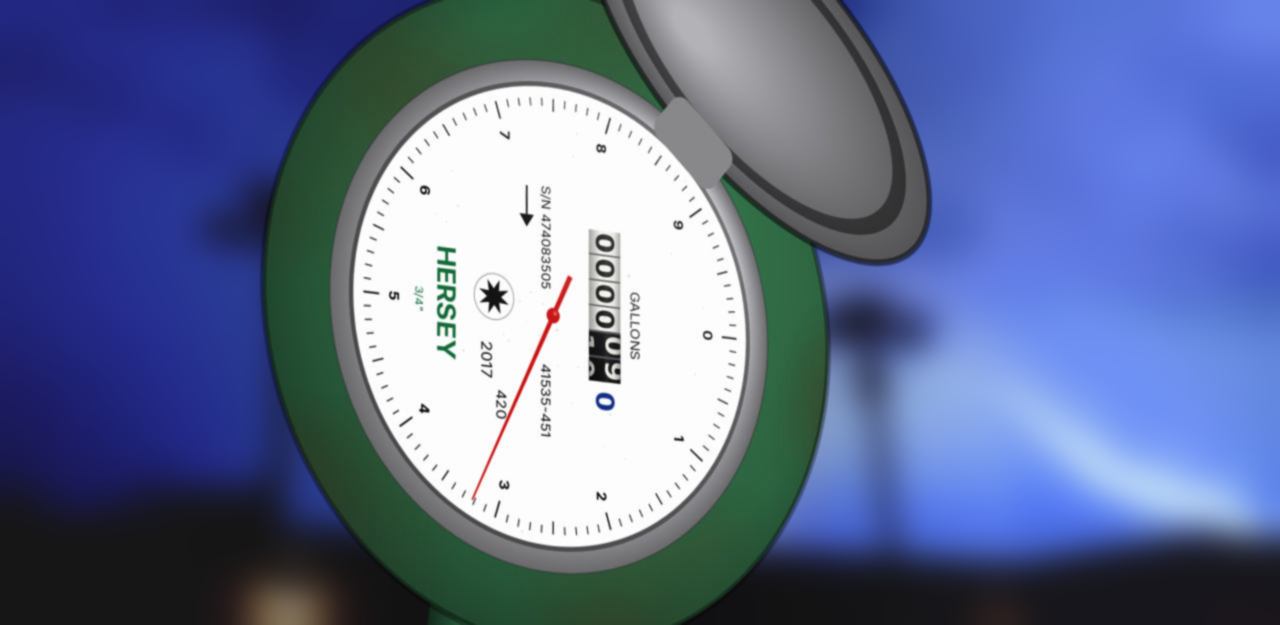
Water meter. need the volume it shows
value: 93.2 gal
